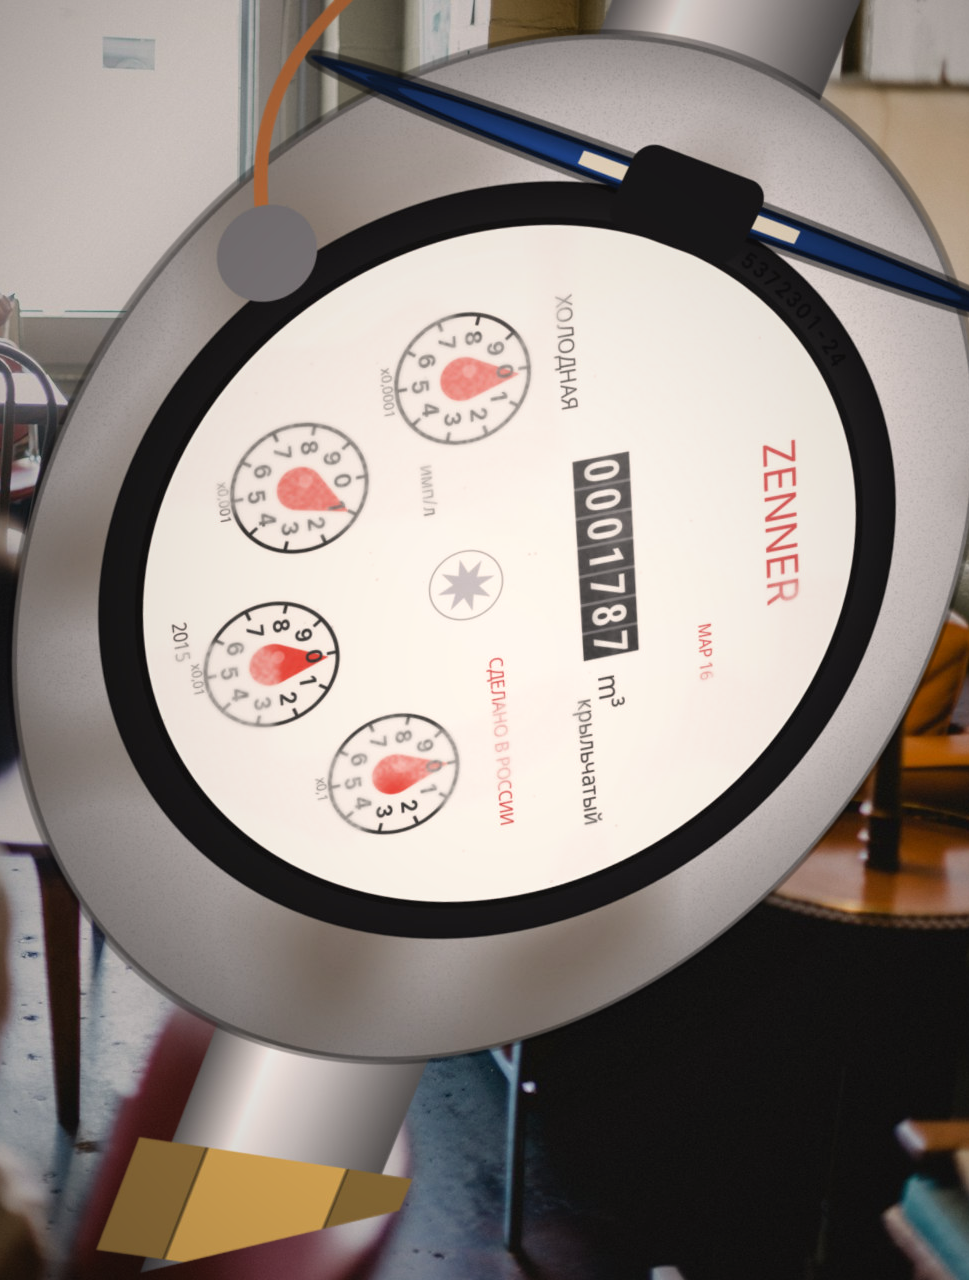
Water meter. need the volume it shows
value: 1787.0010 m³
